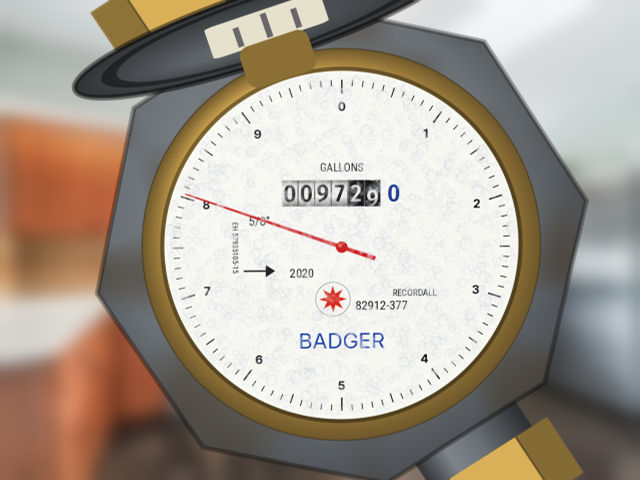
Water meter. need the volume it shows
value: 97288.0 gal
